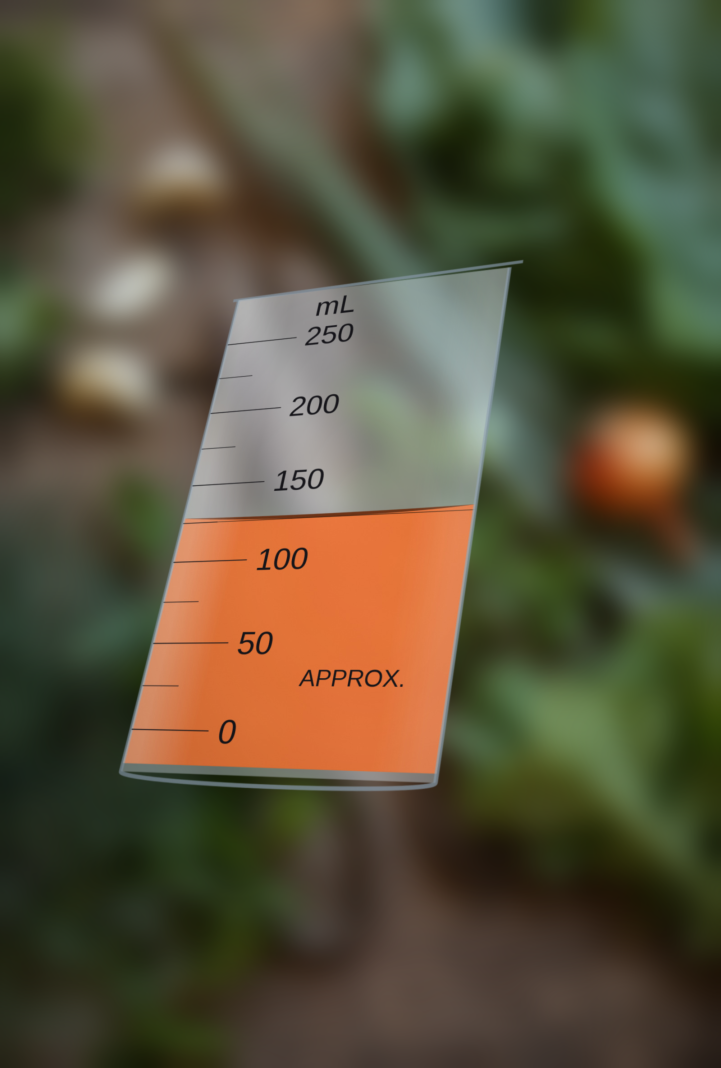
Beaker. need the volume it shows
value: 125 mL
